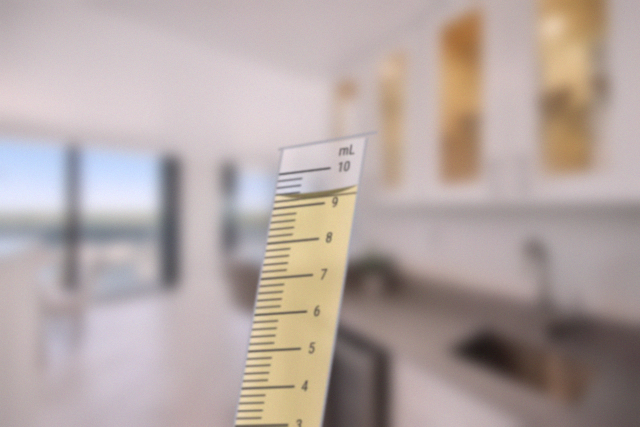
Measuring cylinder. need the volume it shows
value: 9.2 mL
